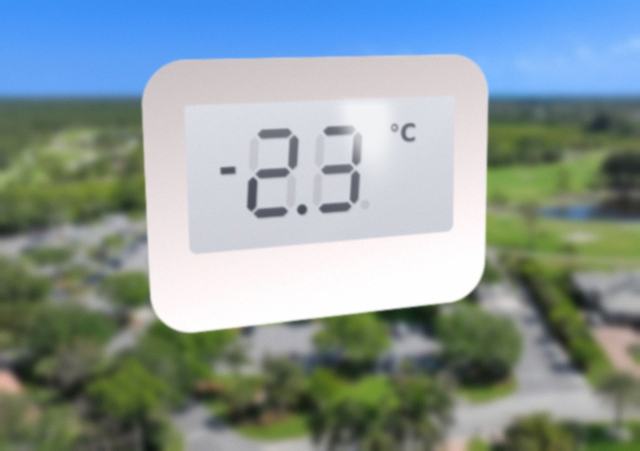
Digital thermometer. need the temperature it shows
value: -2.3 °C
